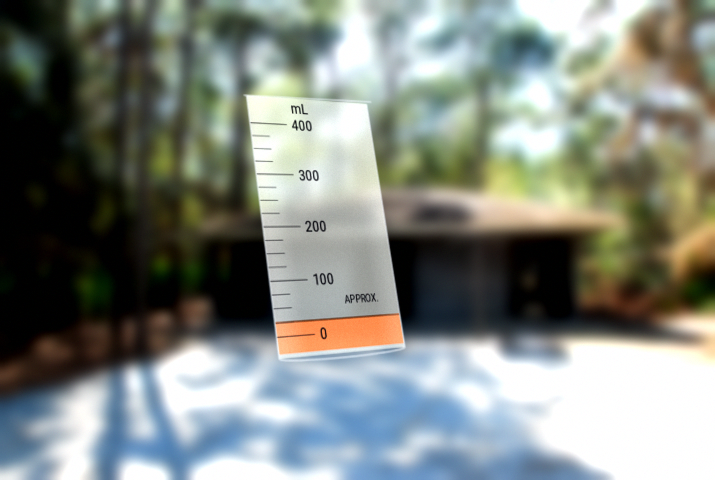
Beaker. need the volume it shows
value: 25 mL
